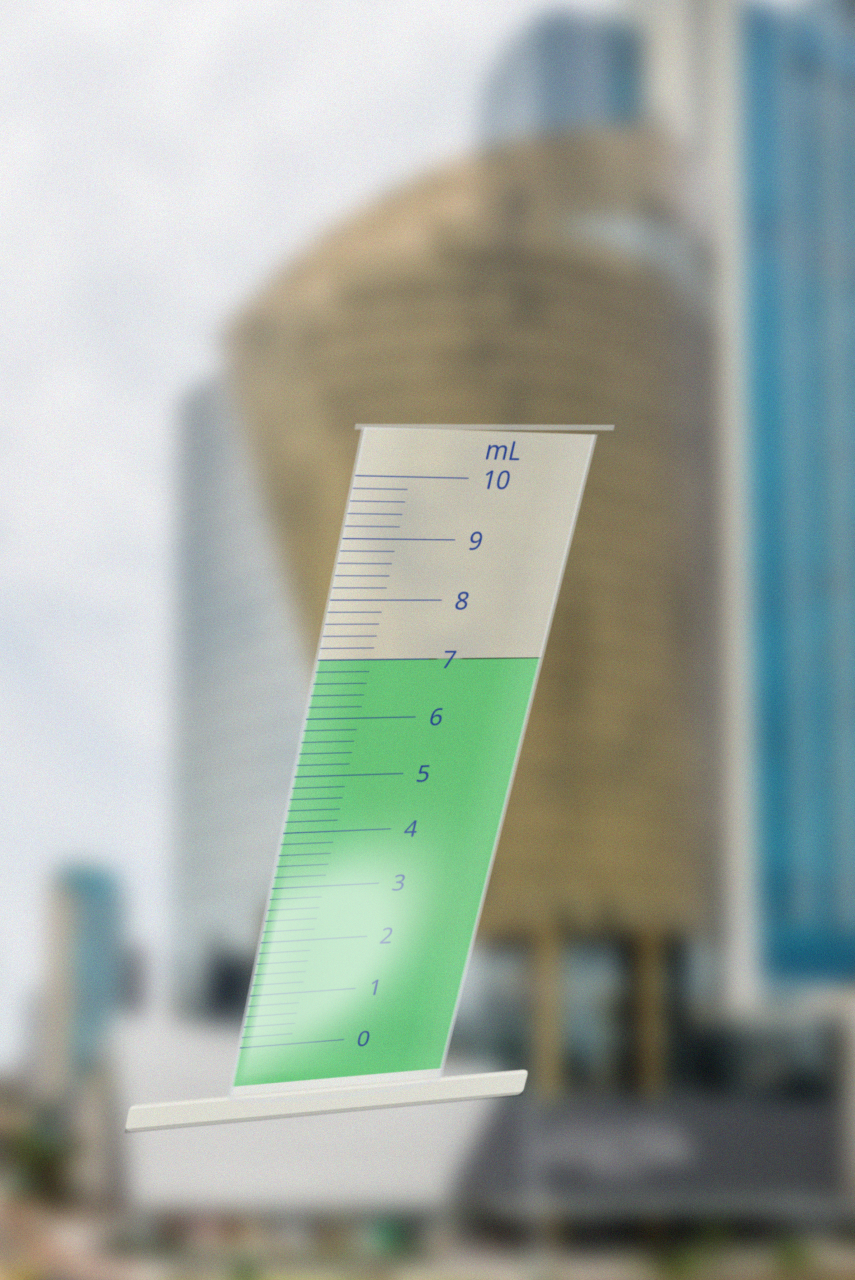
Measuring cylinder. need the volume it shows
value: 7 mL
